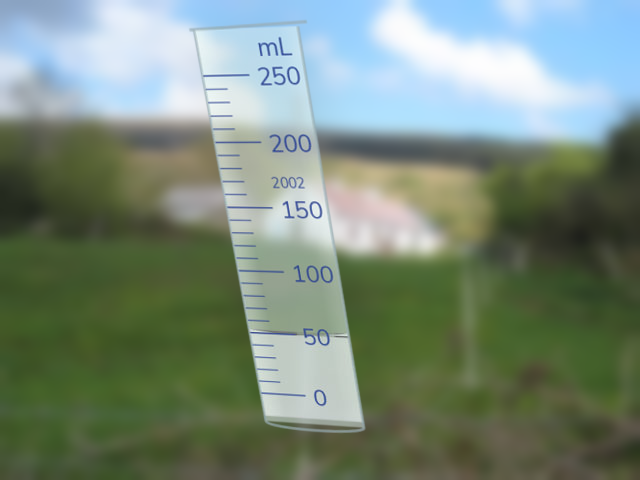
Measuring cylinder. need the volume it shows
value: 50 mL
